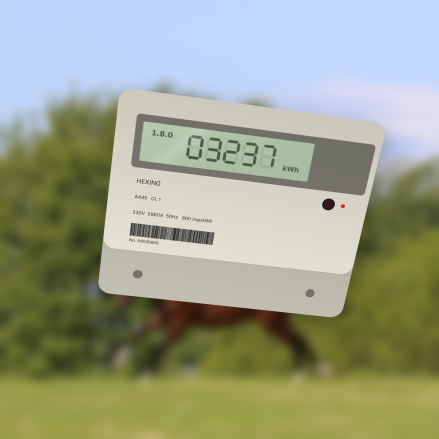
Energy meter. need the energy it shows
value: 3237 kWh
